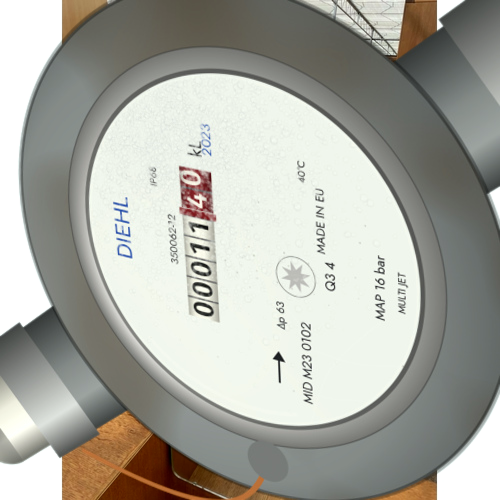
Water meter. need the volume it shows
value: 11.40 kL
